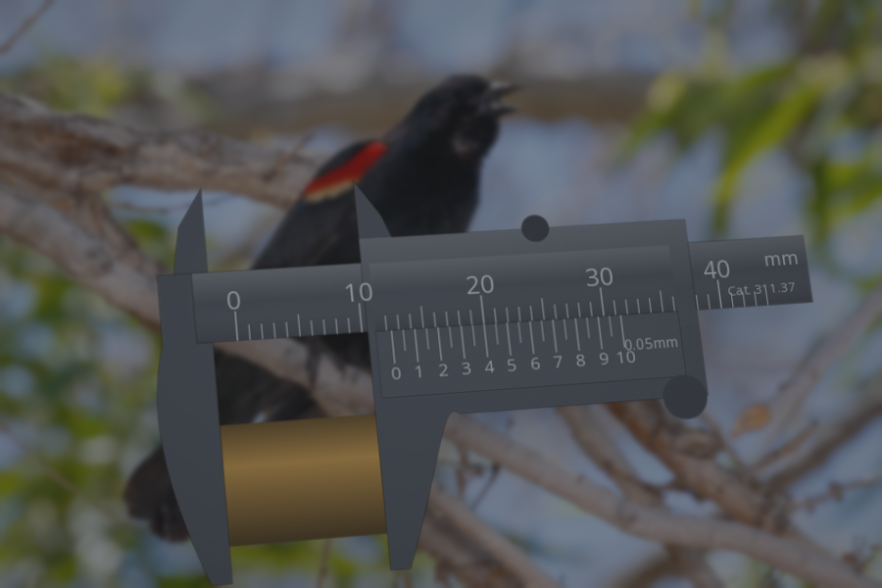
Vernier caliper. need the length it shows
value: 12.4 mm
